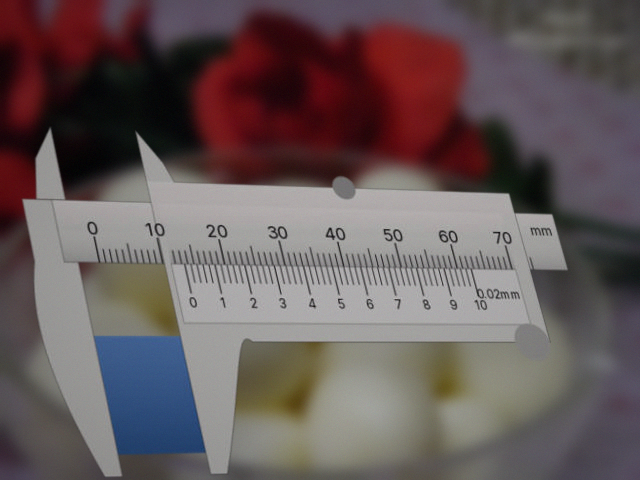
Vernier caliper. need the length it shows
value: 13.5 mm
